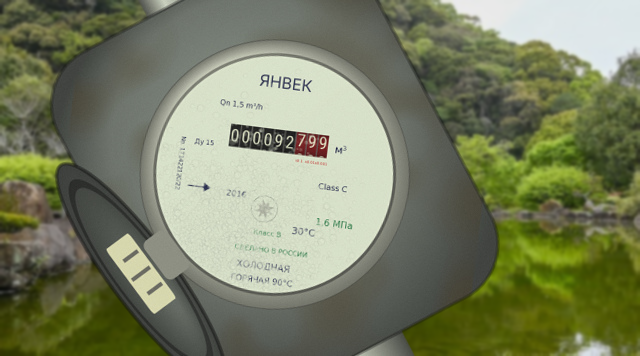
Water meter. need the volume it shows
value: 92.799 m³
